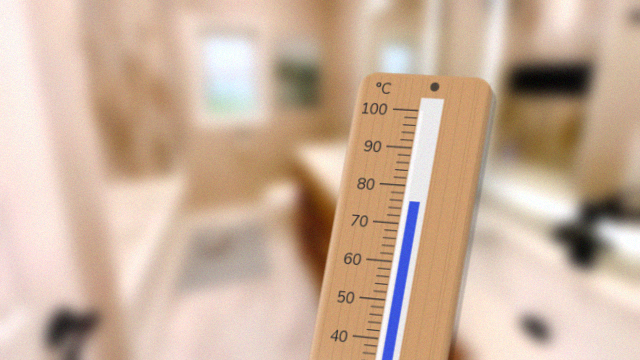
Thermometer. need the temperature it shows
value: 76 °C
